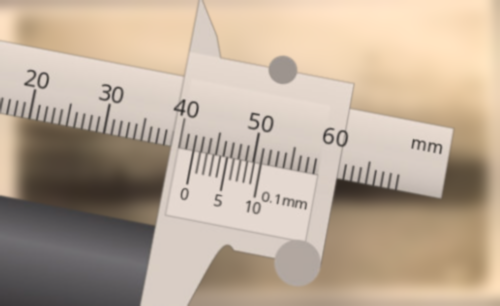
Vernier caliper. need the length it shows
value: 42.0 mm
